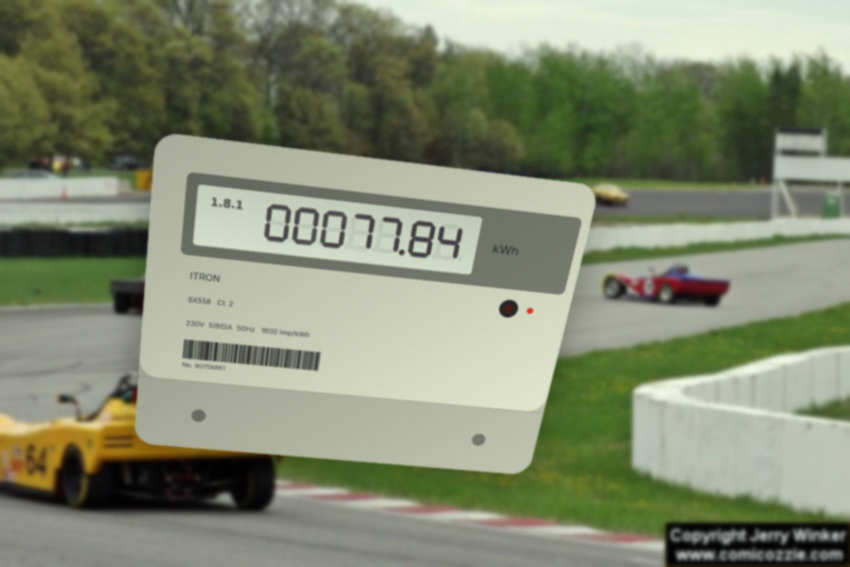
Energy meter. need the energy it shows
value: 77.84 kWh
